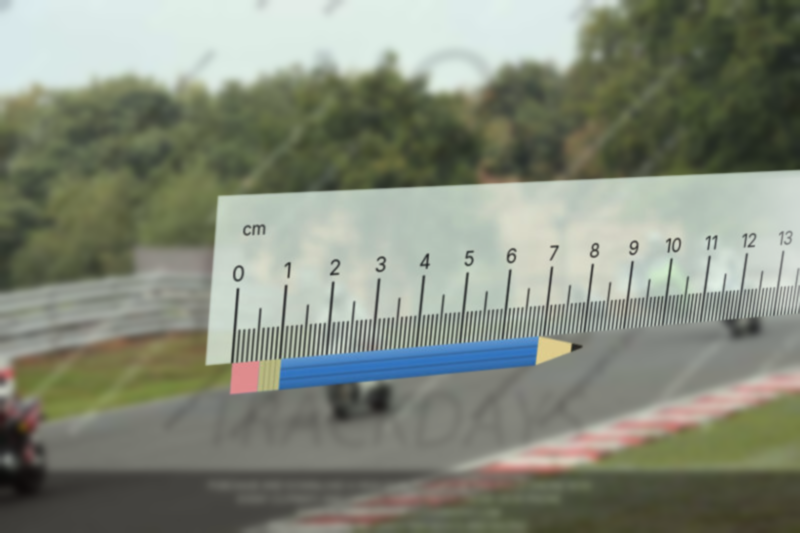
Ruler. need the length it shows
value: 8 cm
